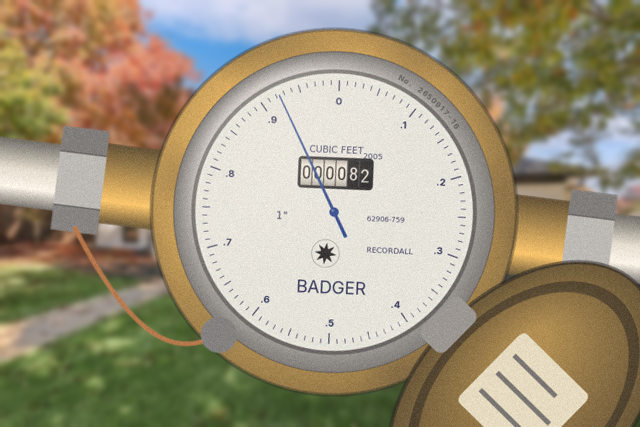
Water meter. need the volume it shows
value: 81.92 ft³
